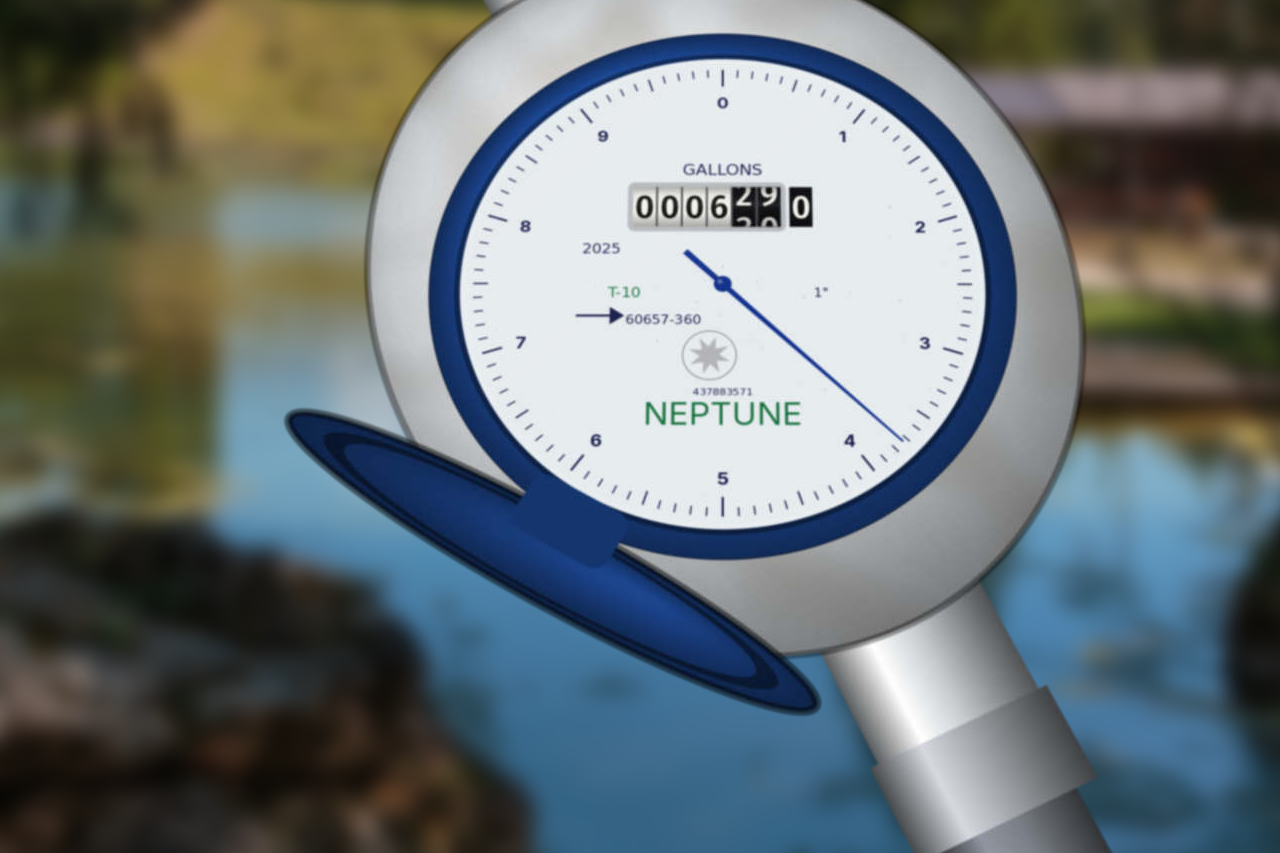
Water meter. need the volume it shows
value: 6293.7 gal
